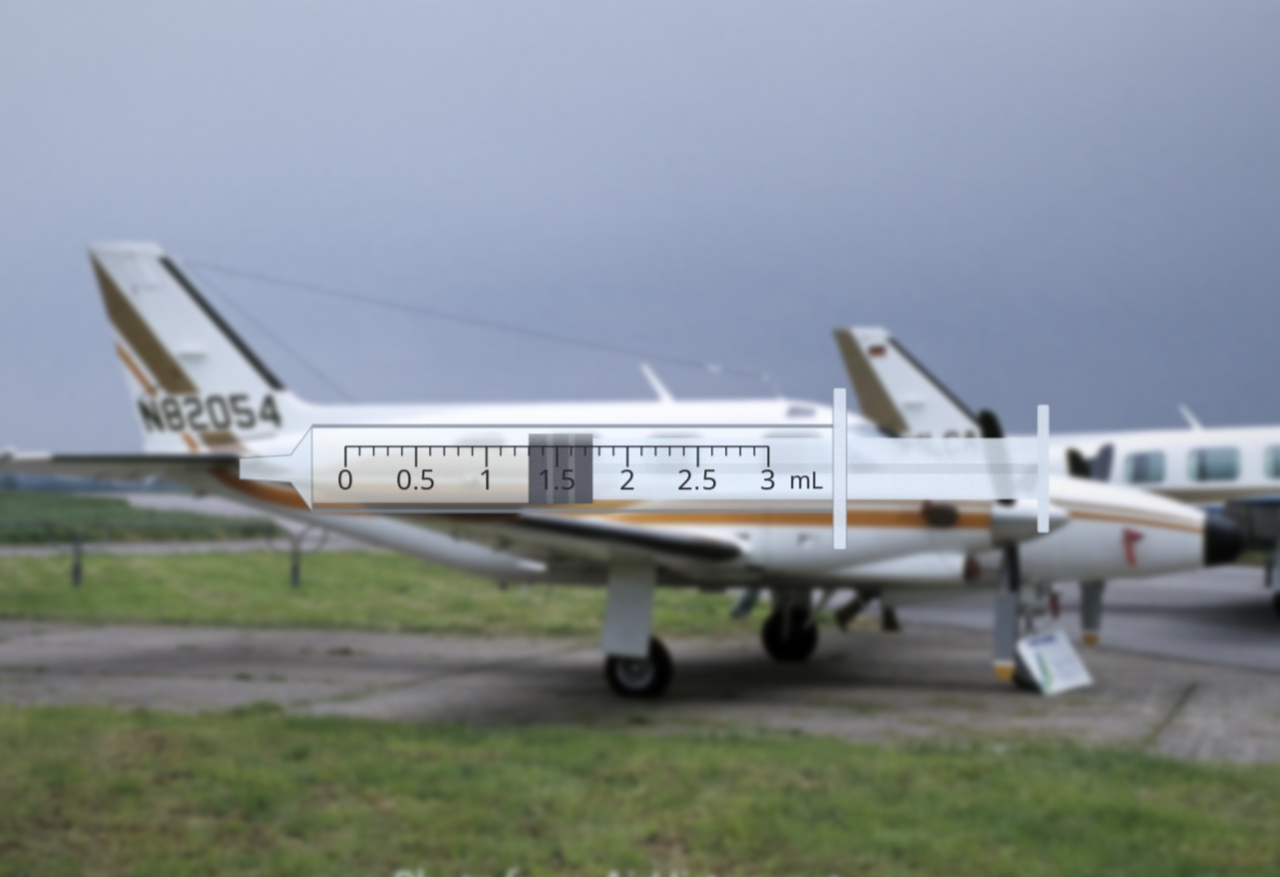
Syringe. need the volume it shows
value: 1.3 mL
